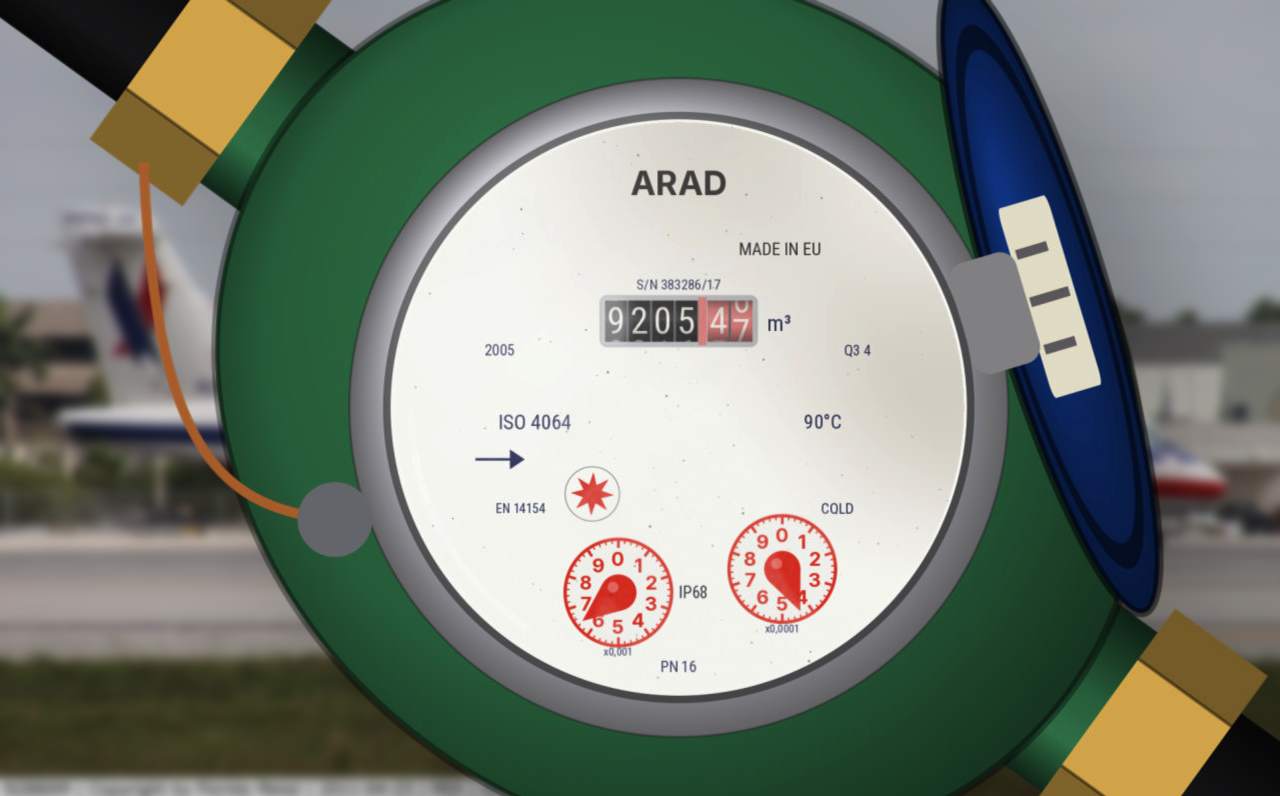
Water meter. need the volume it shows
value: 9205.4664 m³
